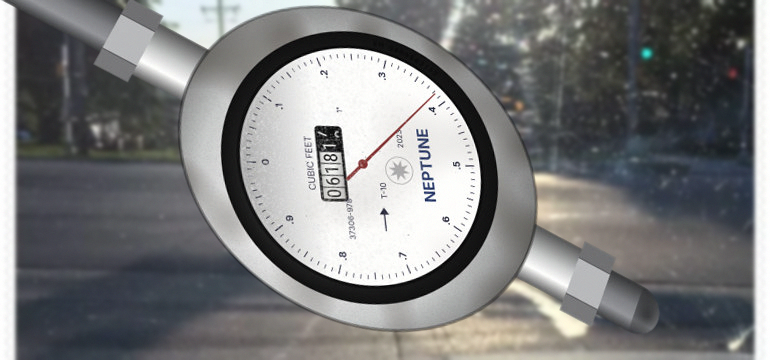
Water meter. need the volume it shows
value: 61817.38 ft³
